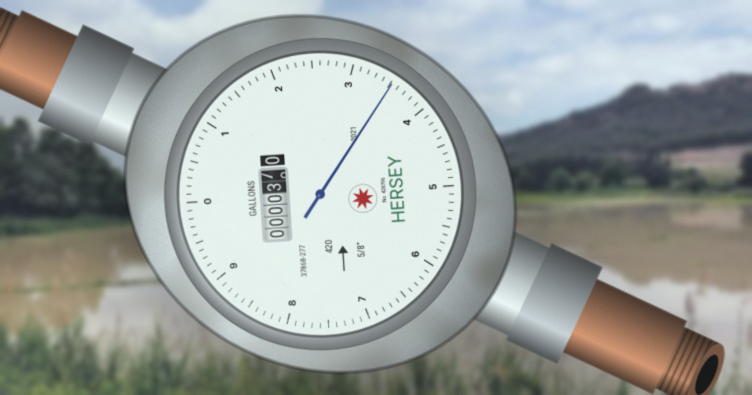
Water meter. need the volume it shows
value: 373.5 gal
